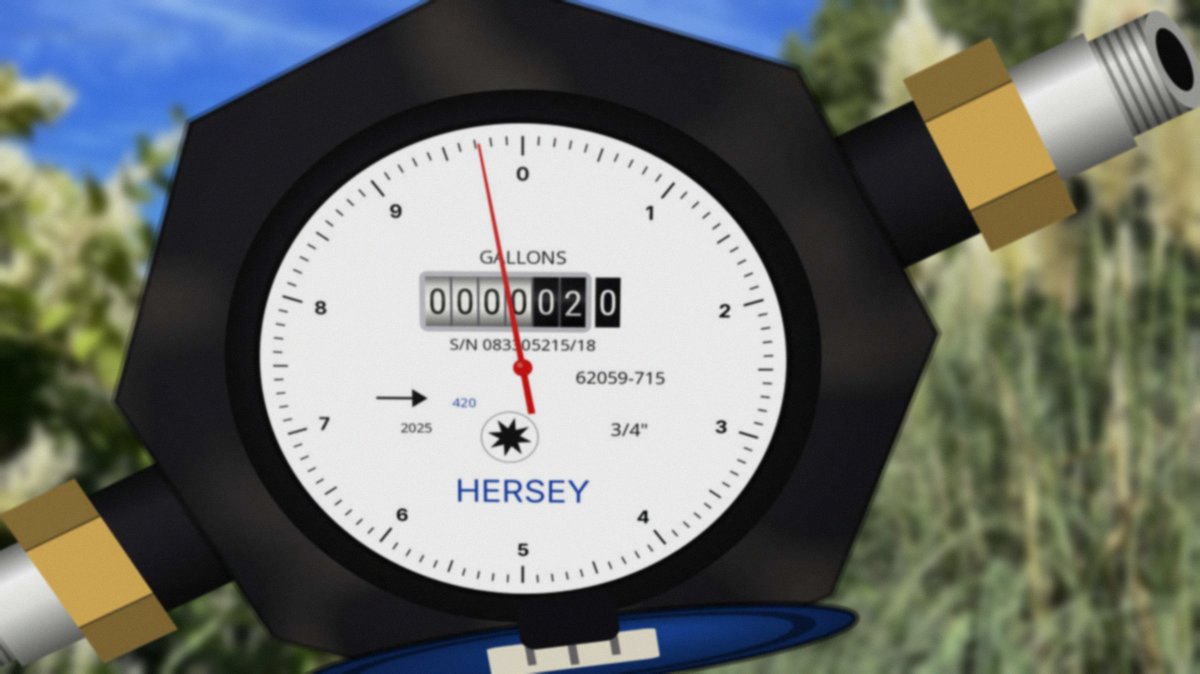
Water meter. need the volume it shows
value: 19.7 gal
